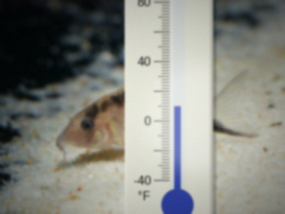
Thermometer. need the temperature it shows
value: 10 °F
